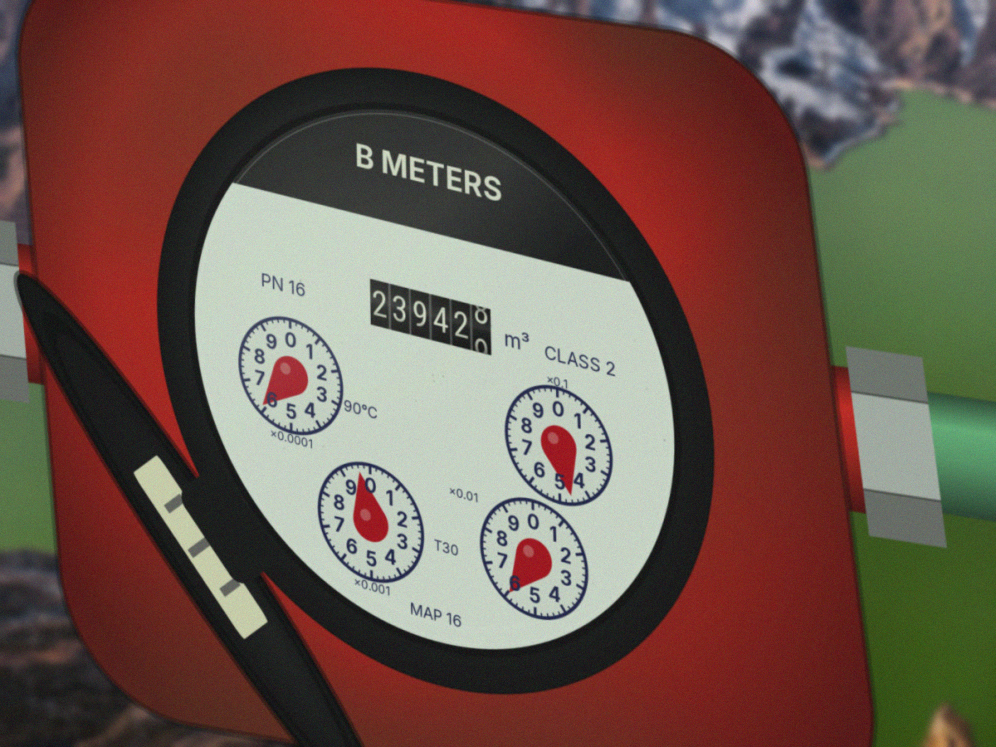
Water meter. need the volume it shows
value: 239428.4596 m³
